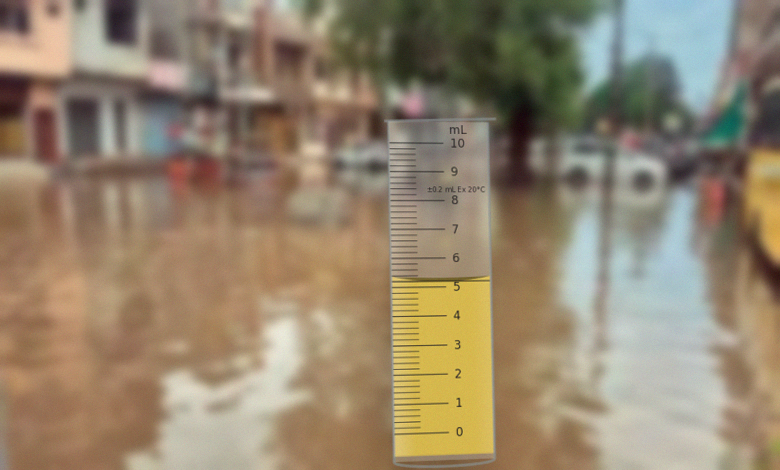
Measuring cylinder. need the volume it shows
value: 5.2 mL
